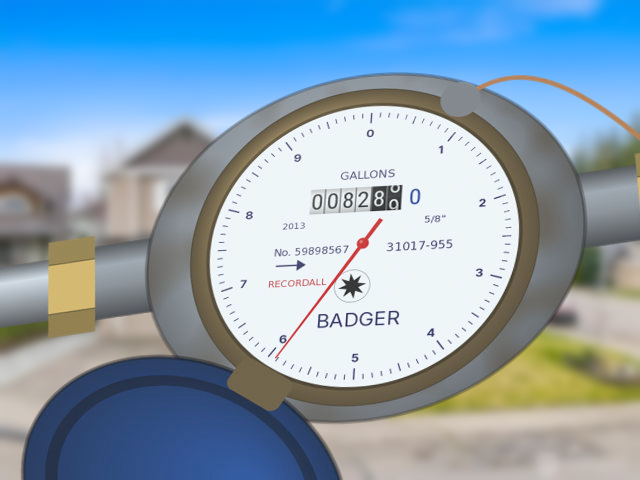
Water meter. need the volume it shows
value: 82885.9 gal
